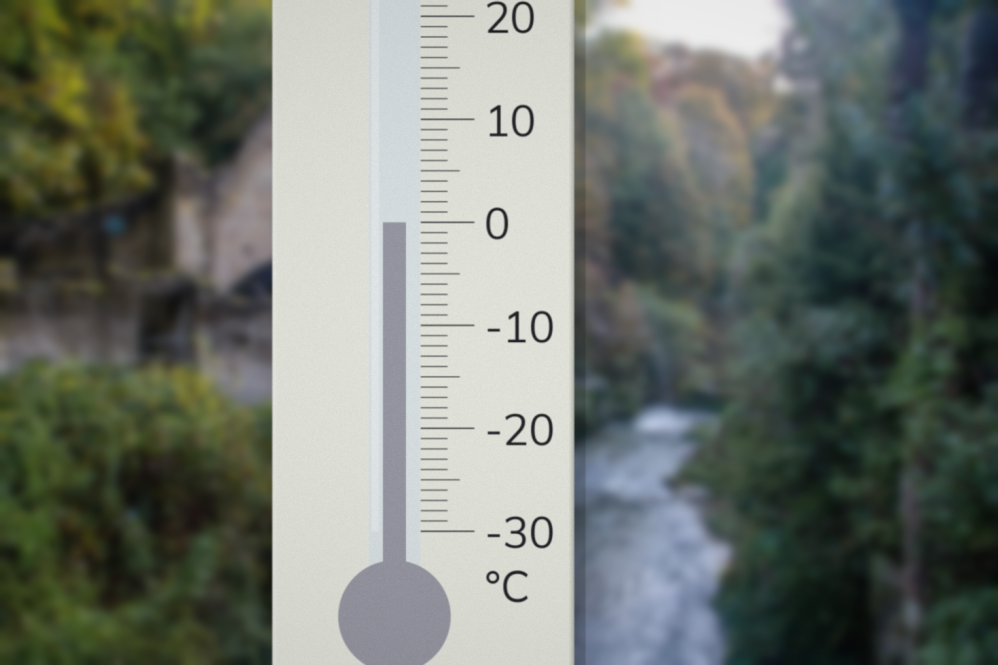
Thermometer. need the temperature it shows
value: 0 °C
